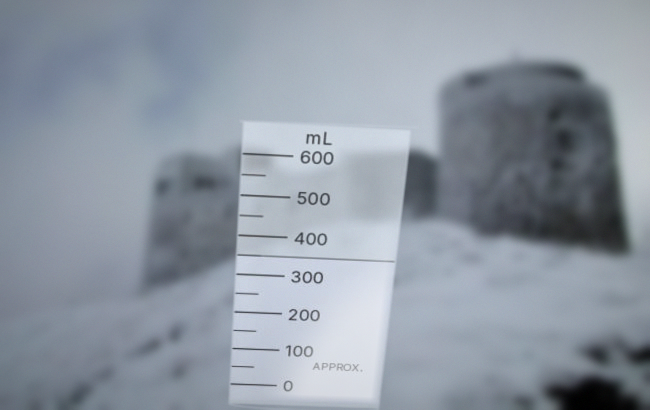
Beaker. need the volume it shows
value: 350 mL
